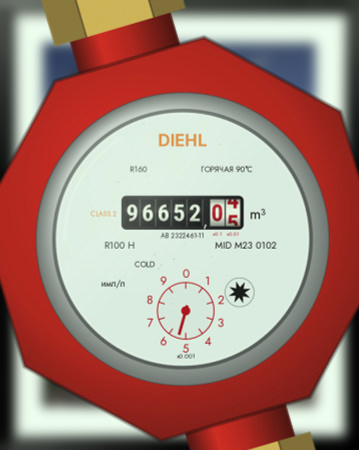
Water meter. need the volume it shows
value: 96652.045 m³
